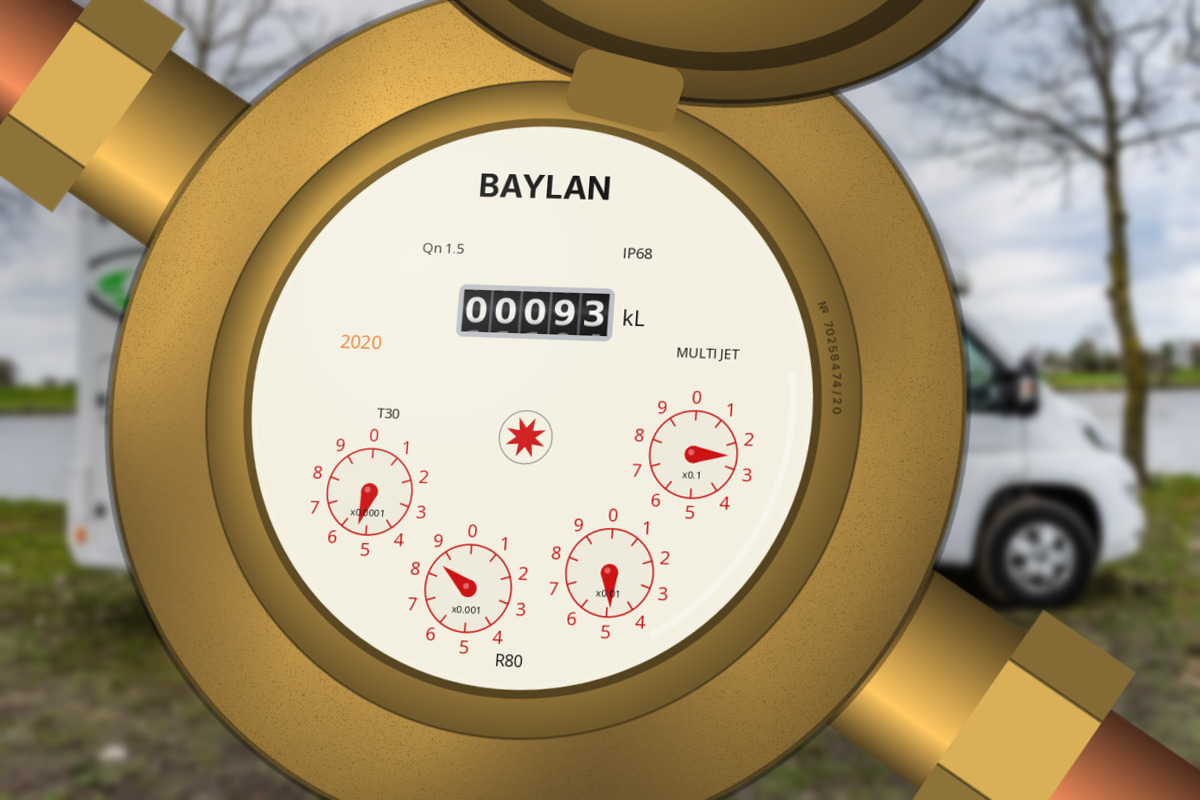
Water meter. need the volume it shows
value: 93.2485 kL
